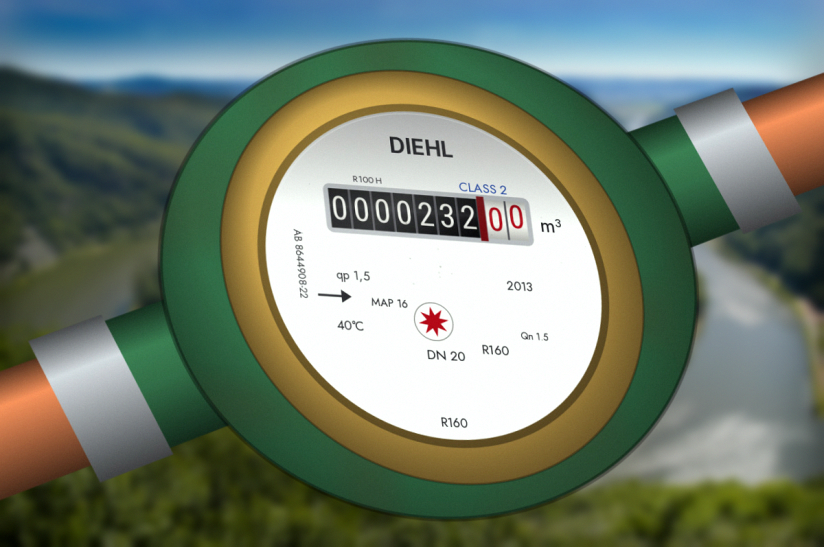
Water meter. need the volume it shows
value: 232.00 m³
